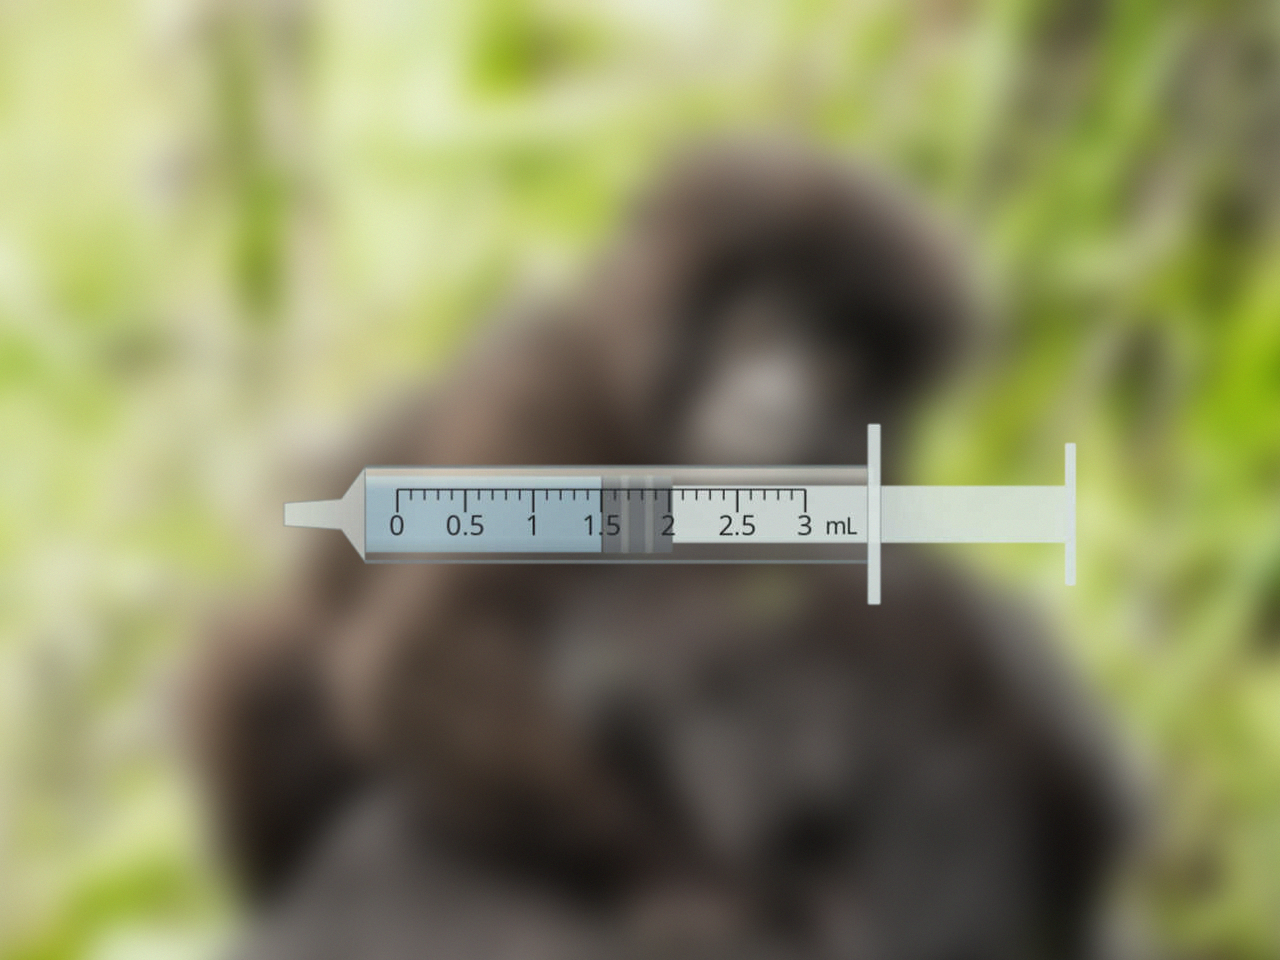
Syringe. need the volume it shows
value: 1.5 mL
